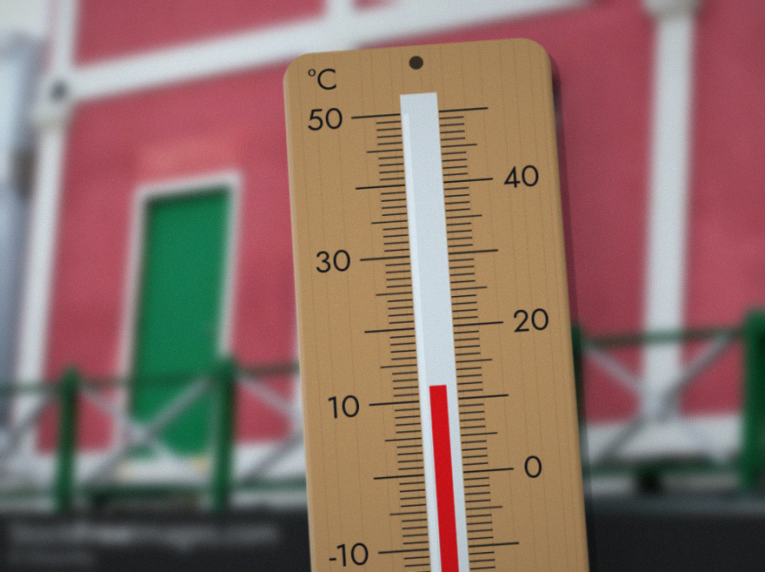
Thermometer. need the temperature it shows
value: 12 °C
